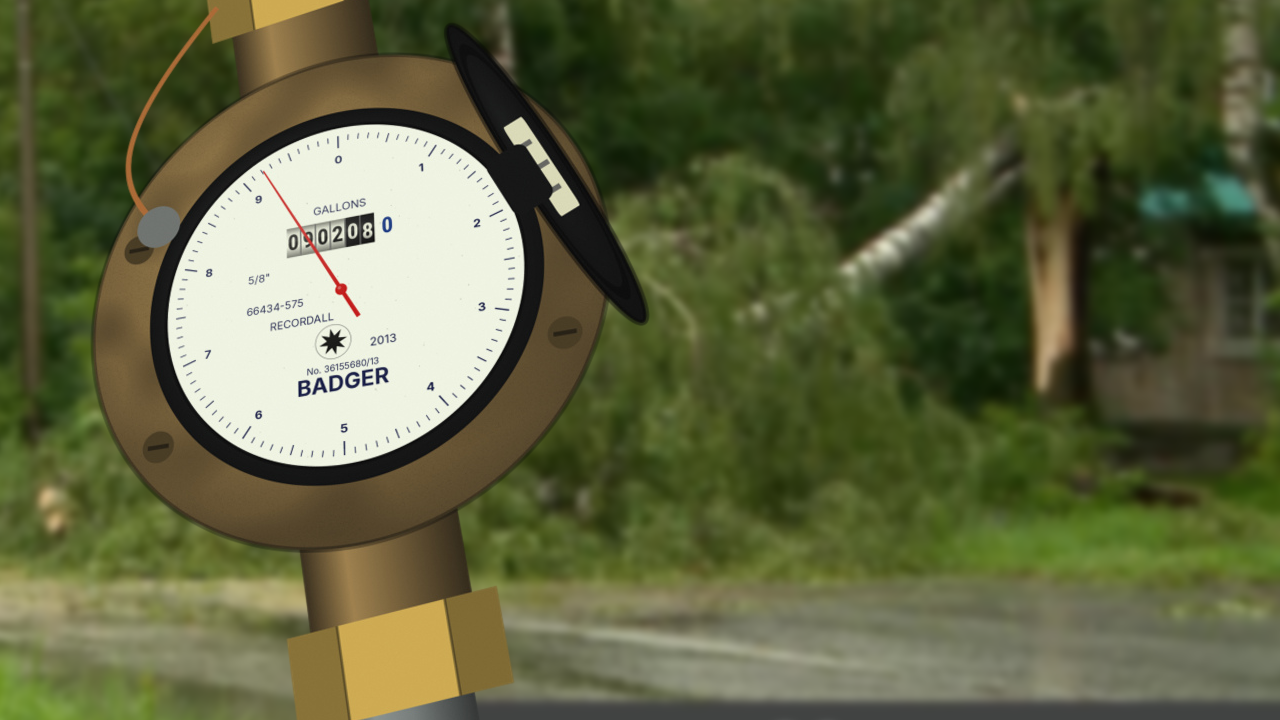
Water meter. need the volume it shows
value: 902079.2 gal
